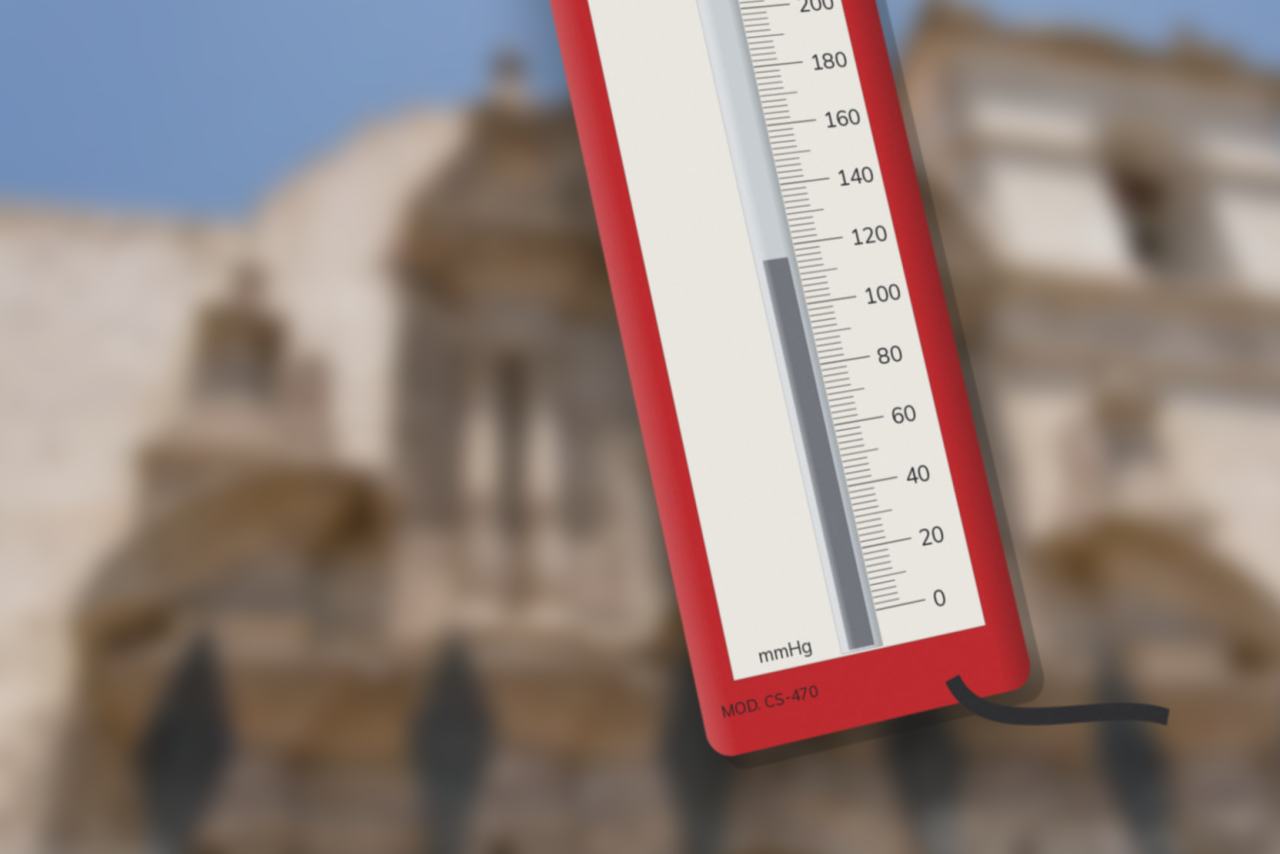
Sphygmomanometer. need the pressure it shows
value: 116 mmHg
